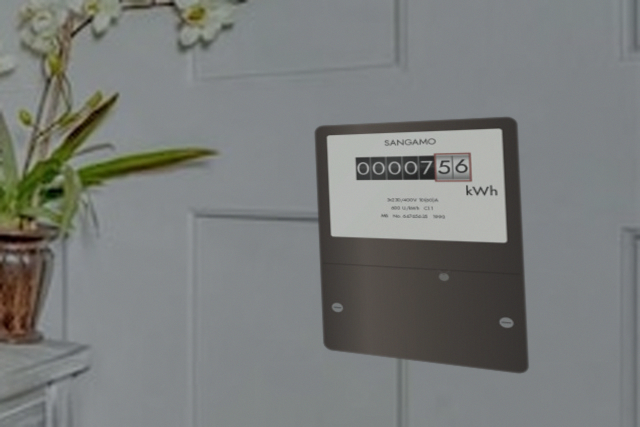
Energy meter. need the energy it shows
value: 7.56 kWh
